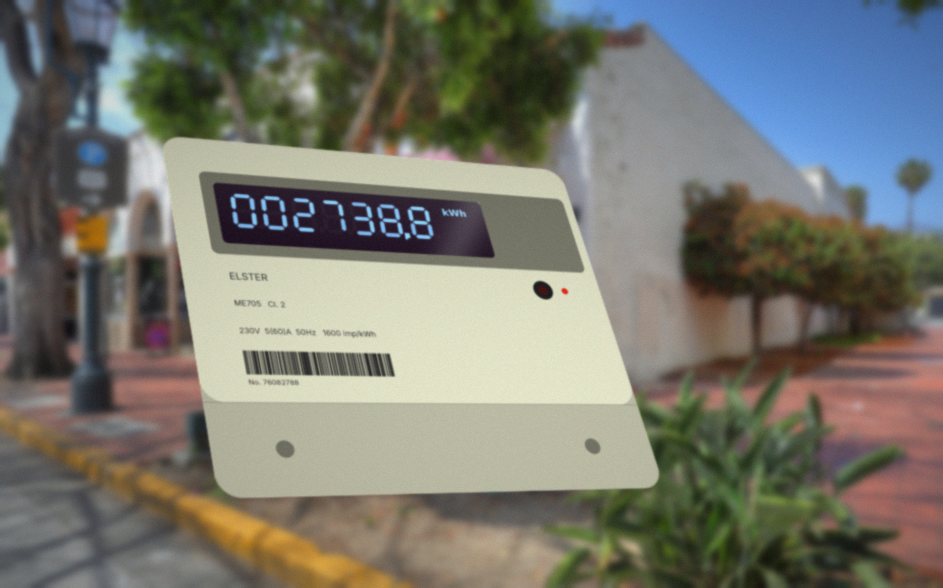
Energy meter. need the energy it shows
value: 2738.8 kWh
